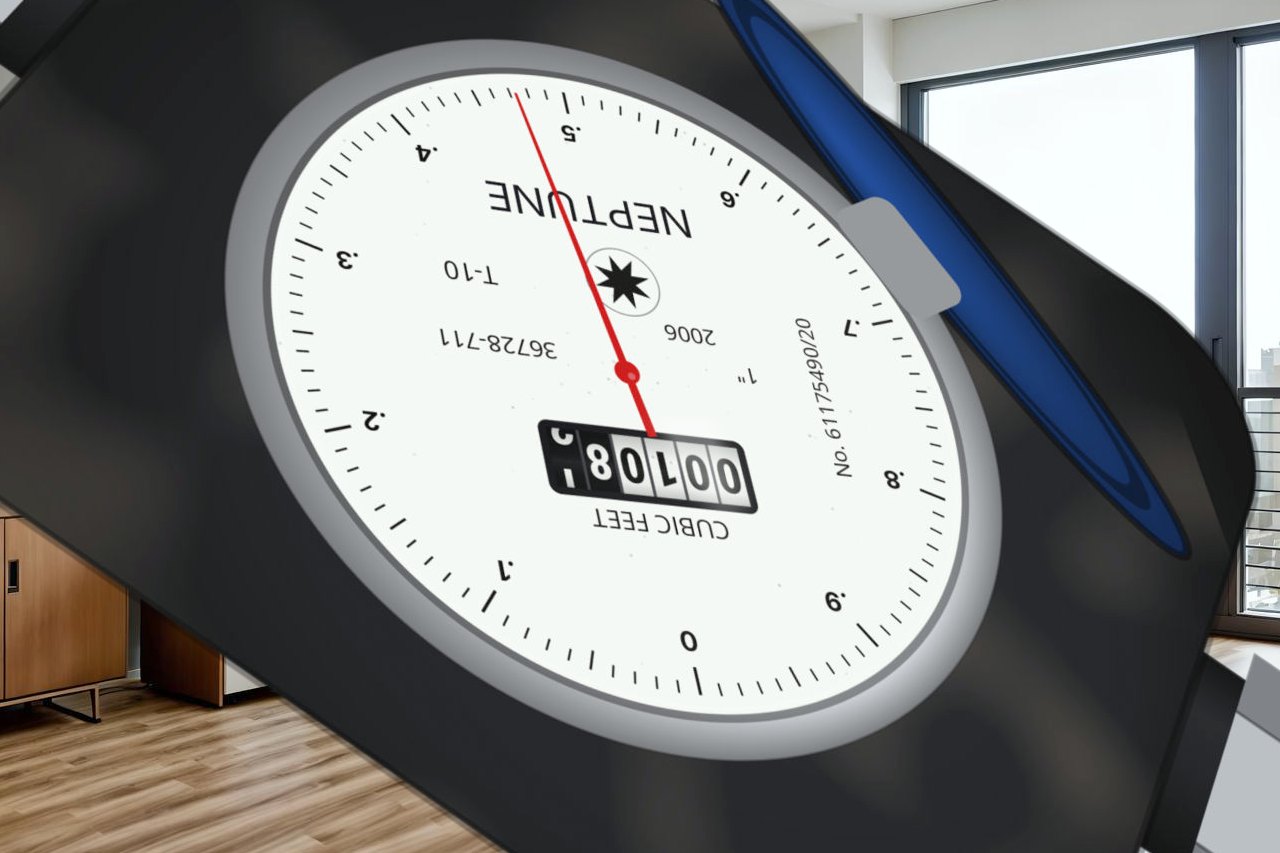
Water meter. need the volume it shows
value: 1081.47 ft³
